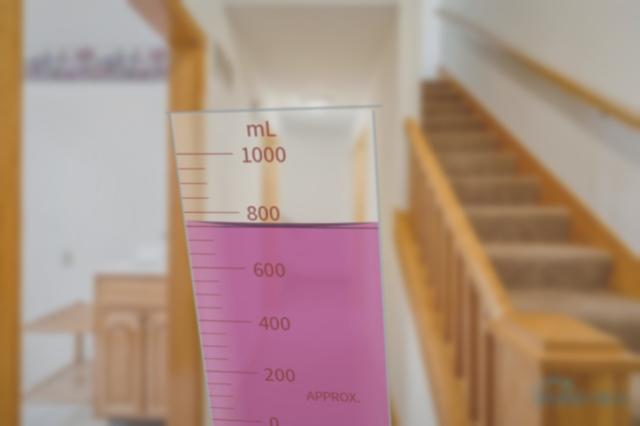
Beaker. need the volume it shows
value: 750 mL
